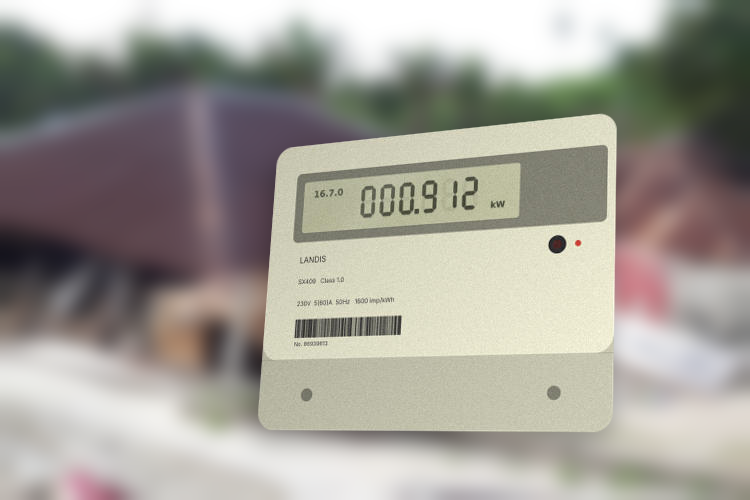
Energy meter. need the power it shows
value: 0.912 kW
